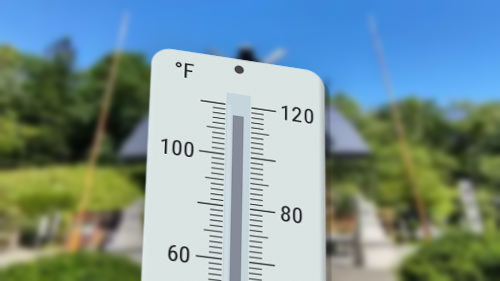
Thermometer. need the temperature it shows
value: 116 °F
